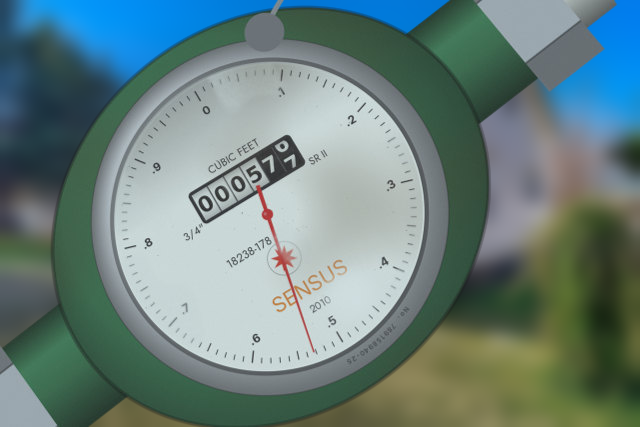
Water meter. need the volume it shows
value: 576.53 ft³
